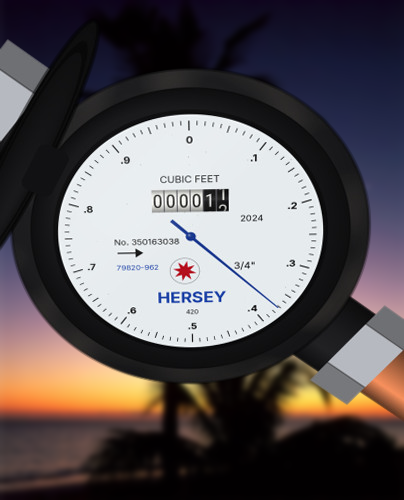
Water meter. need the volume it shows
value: 11.37 ft³
